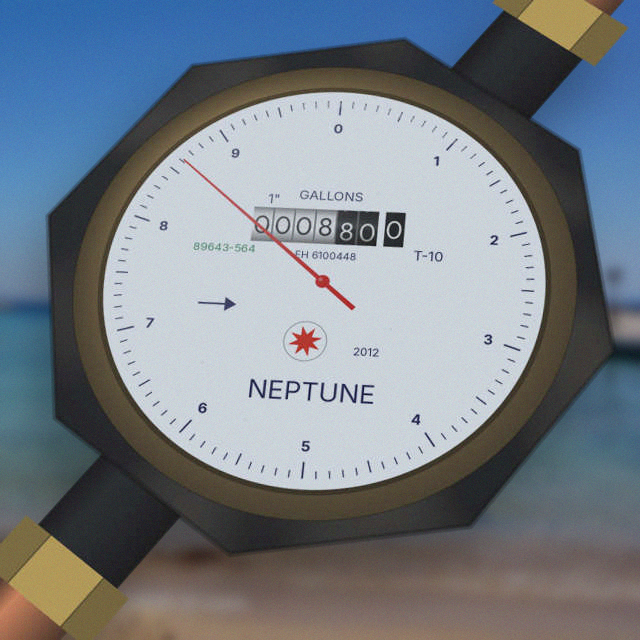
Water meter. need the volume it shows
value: 8798.6 gal
